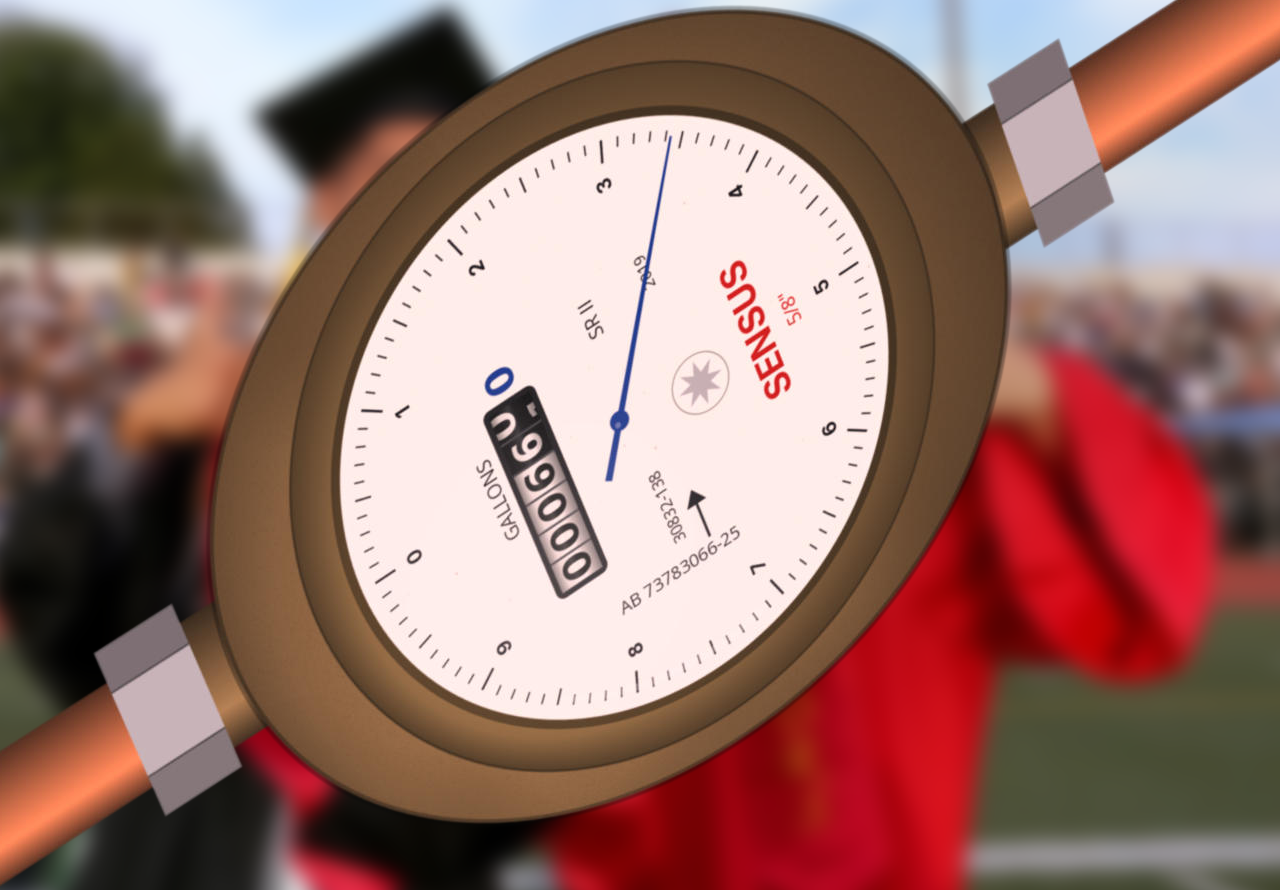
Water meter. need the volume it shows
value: 6603.4 gal
